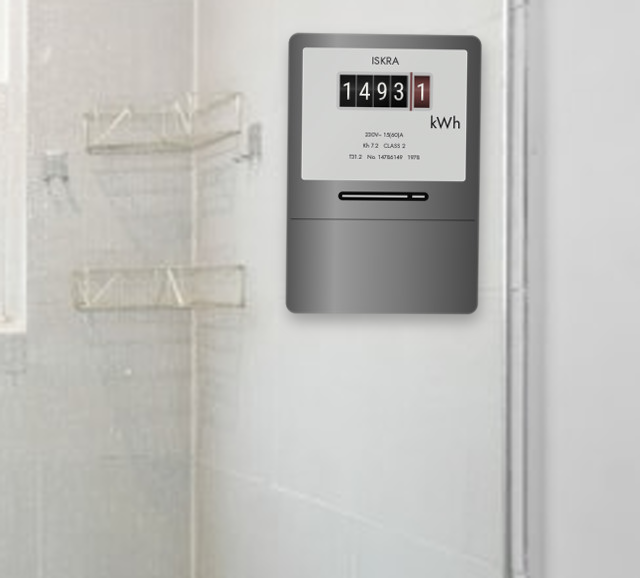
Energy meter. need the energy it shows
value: 1493.1 kWh
